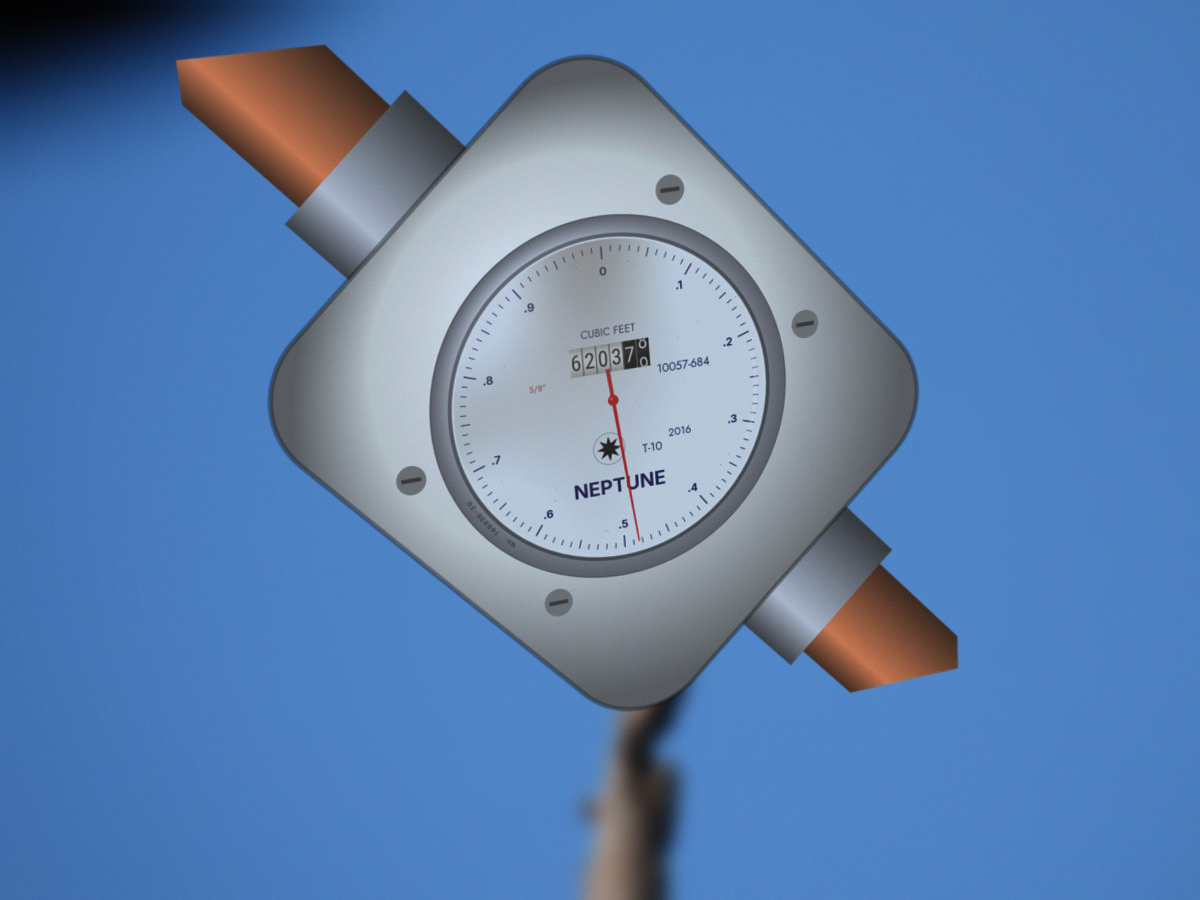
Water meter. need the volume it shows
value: 620378.48 ft³
